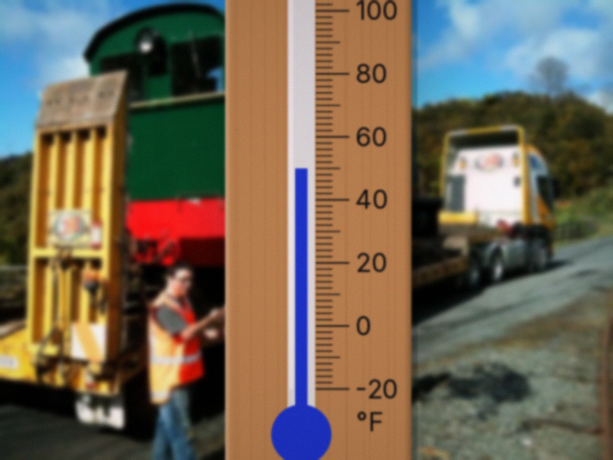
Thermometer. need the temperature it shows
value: 50 °F
